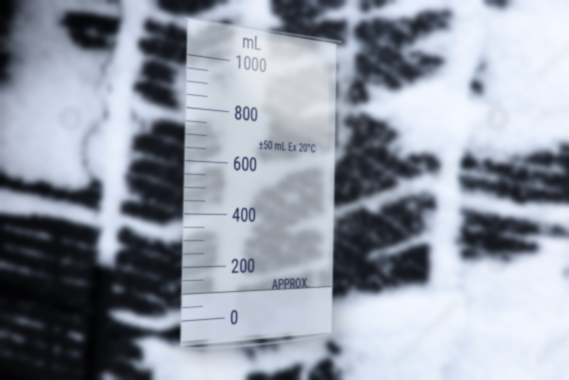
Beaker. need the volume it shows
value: 100 mL
